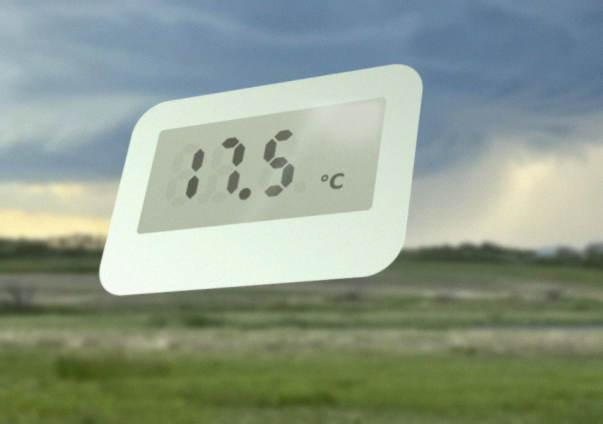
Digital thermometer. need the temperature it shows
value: 17.5 °C
